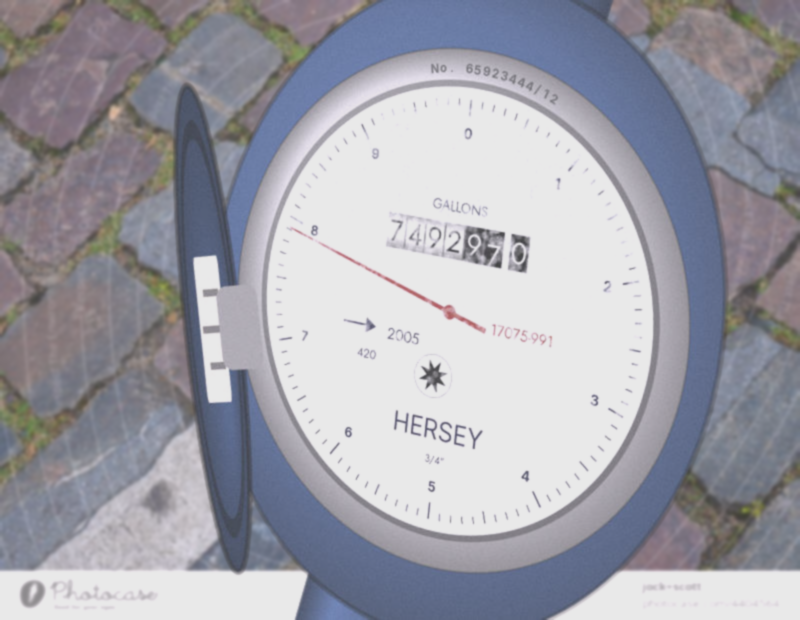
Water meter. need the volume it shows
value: 7492967.9 gal
